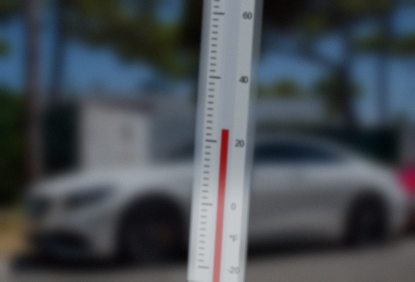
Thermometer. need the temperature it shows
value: 24 °F
